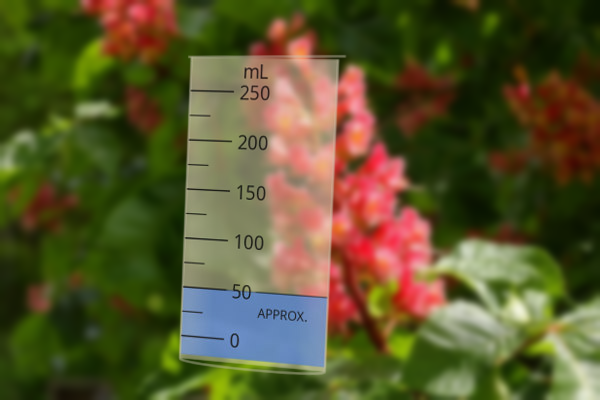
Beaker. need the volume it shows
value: 50 mL
